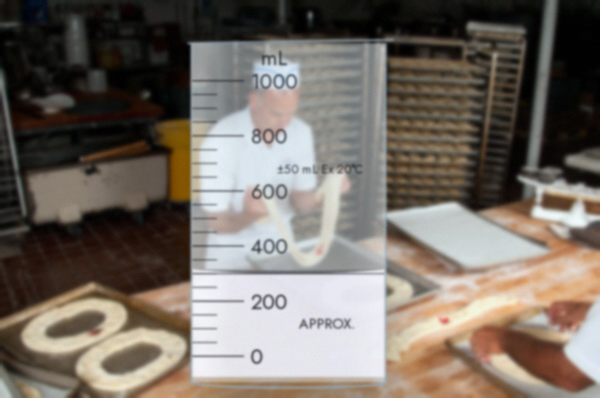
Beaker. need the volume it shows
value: 300 mL
